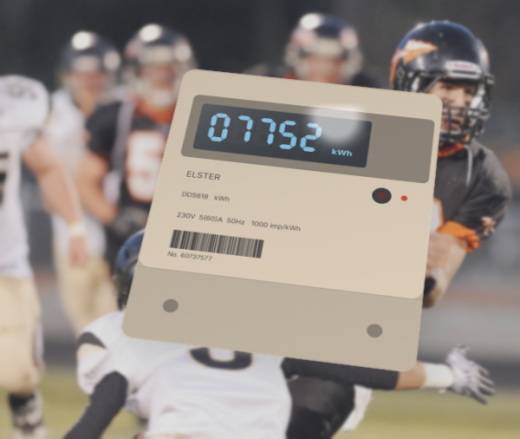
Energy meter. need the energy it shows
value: 7752 kWh
